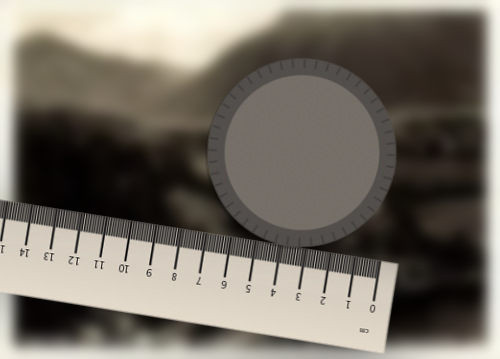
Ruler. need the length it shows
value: 7.5 cm
